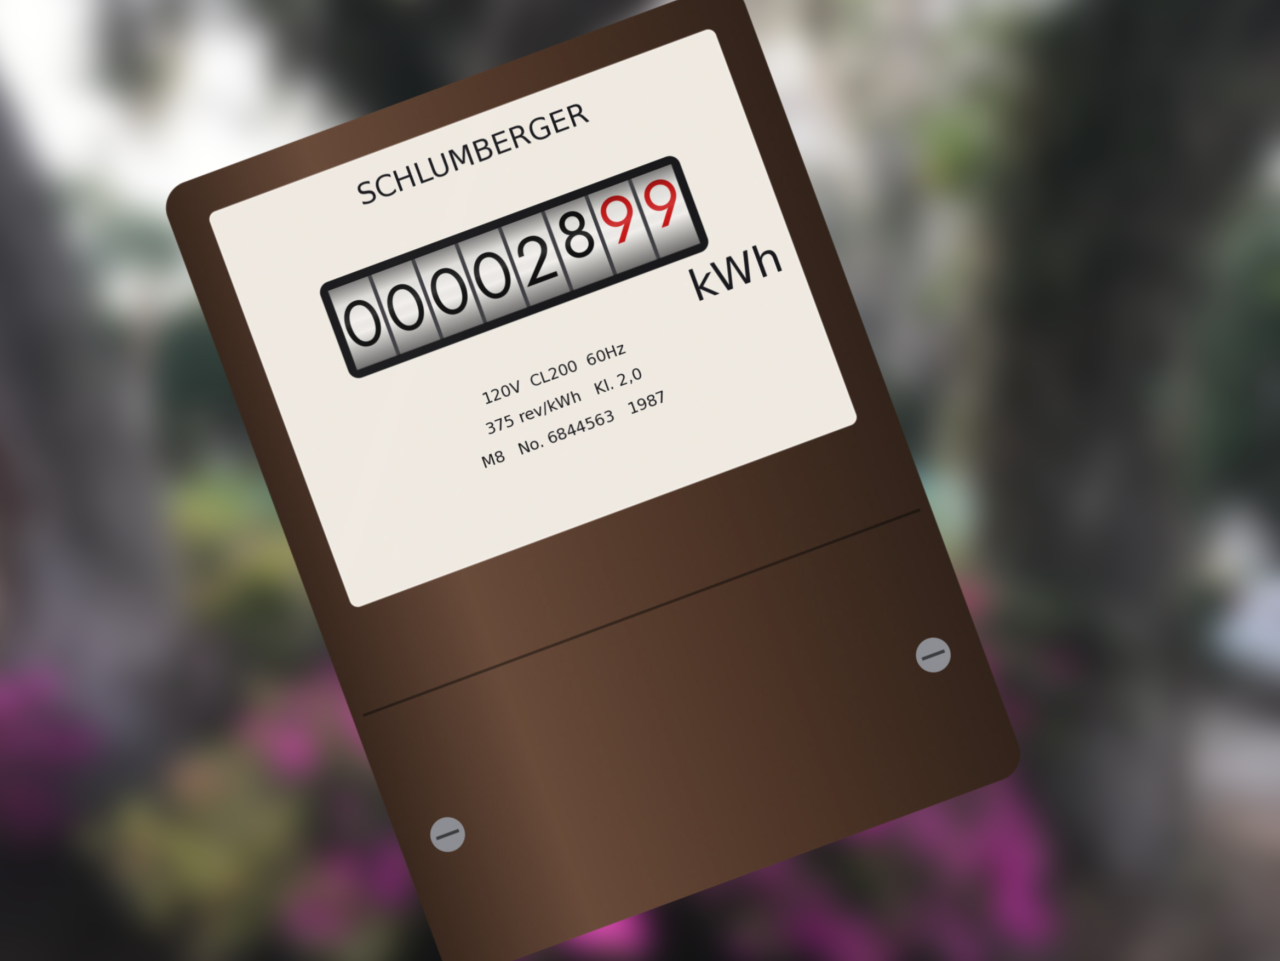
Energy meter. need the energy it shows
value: 28.99 kWh
